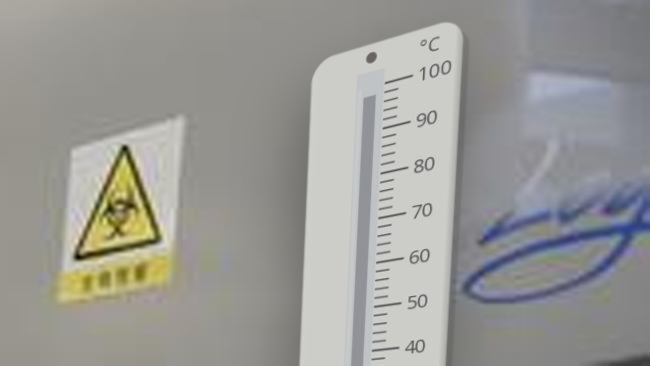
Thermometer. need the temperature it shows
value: 98 °C
